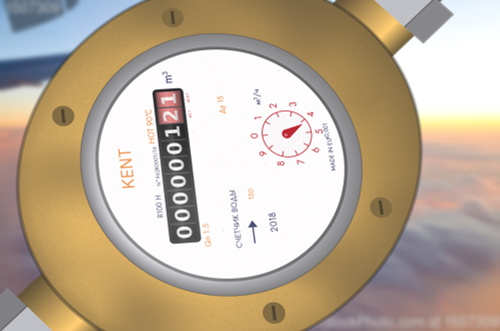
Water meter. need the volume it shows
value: 1.214 m³
